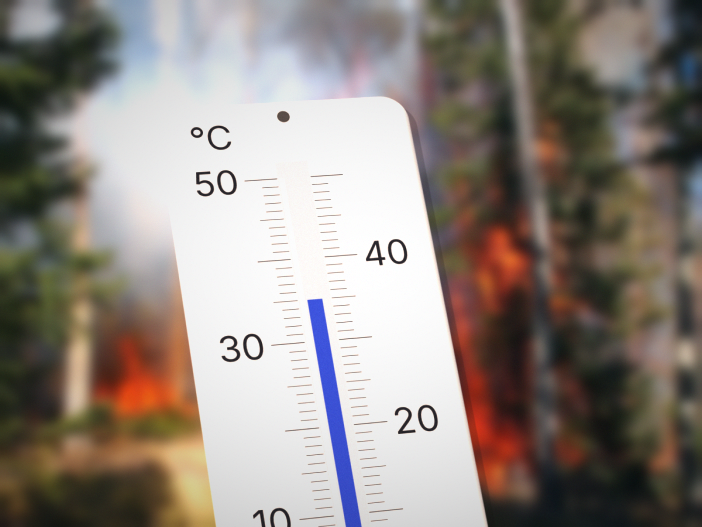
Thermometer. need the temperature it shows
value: 35 °C
